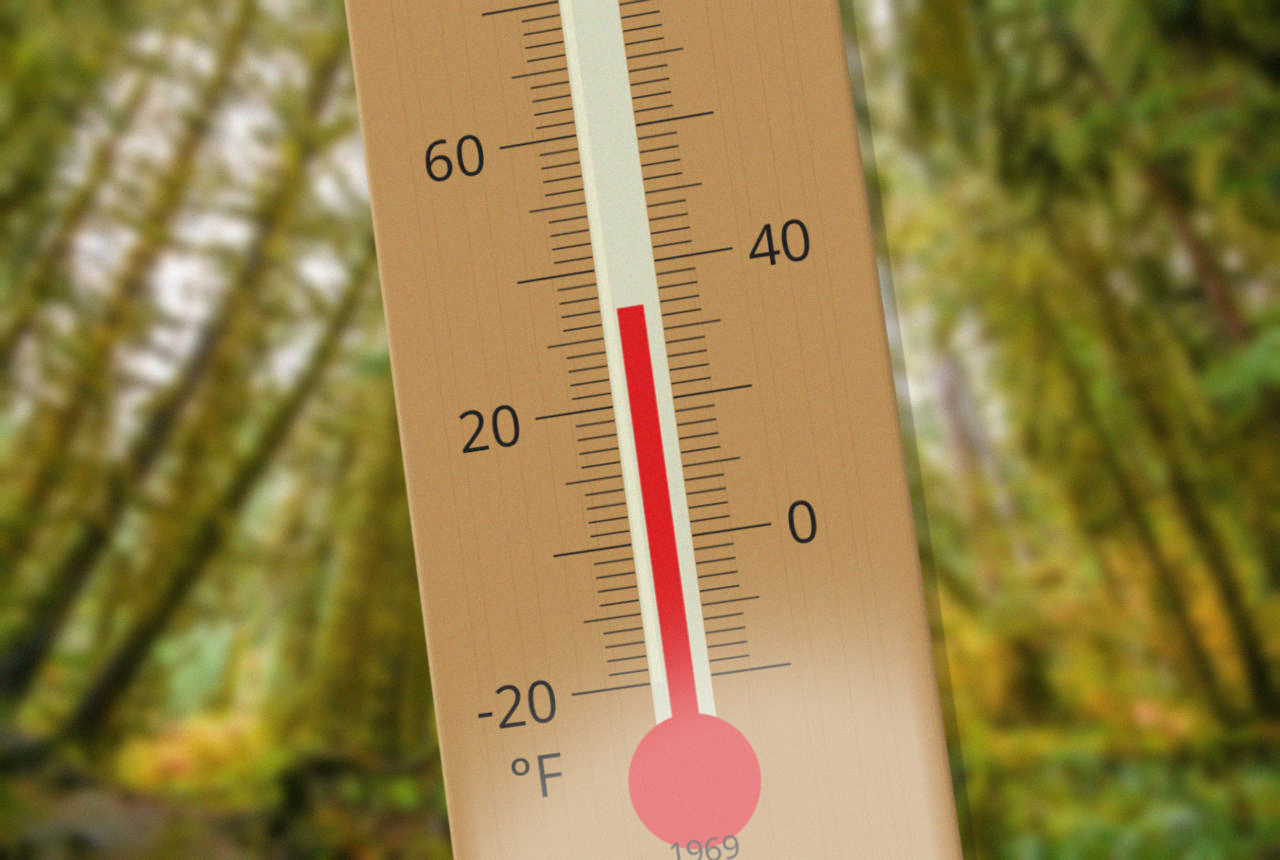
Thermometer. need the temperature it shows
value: 34 °F
